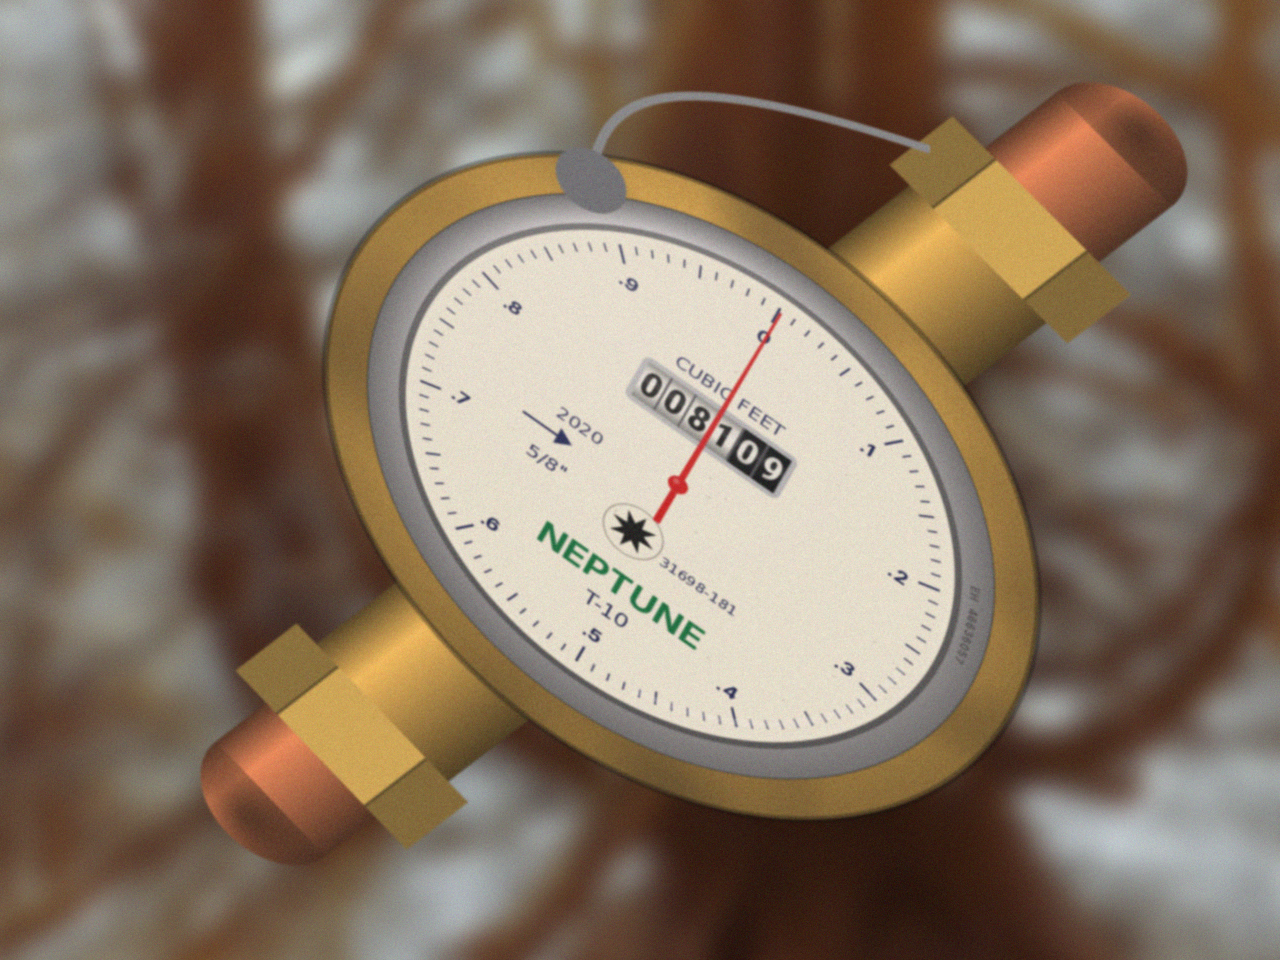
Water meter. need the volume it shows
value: 8109.00 ft³
